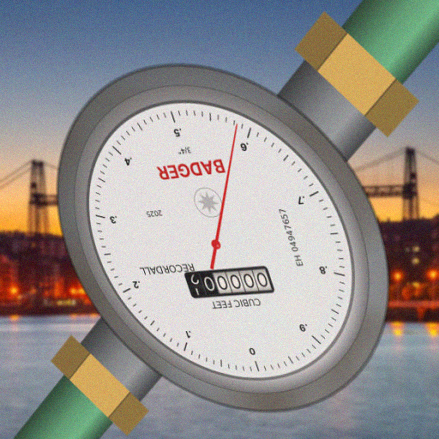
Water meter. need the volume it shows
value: 1.58 ft³
